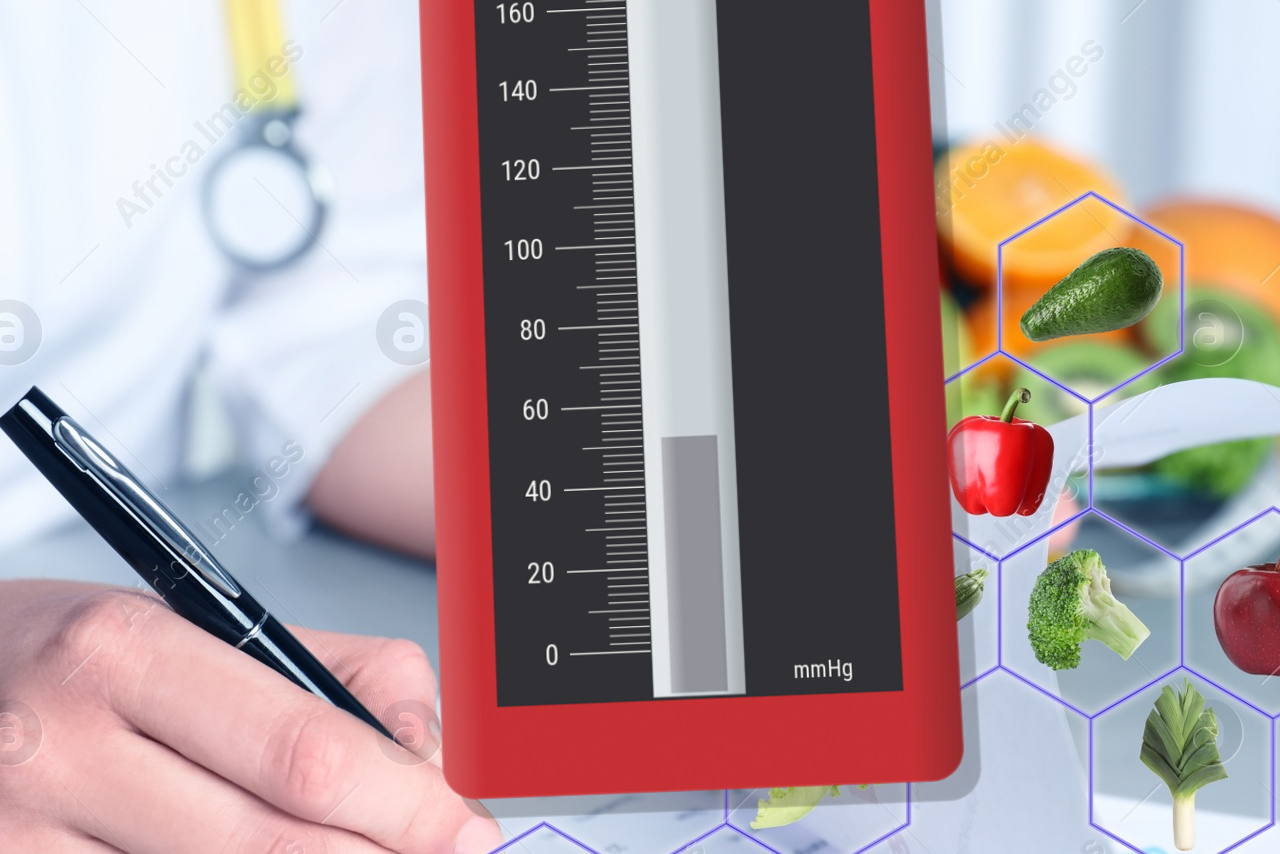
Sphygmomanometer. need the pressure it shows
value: 52 mmHg
